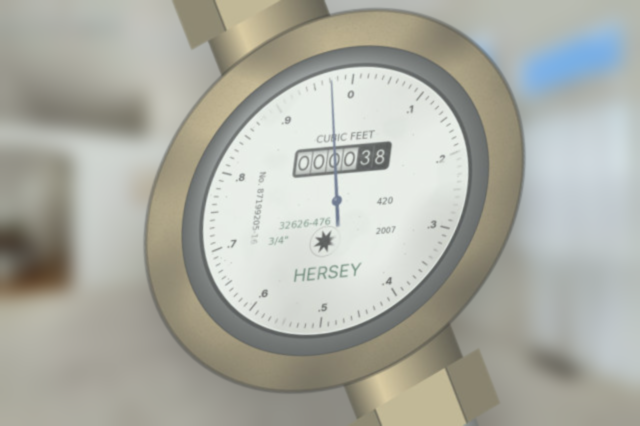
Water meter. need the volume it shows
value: 37.97 ft³
